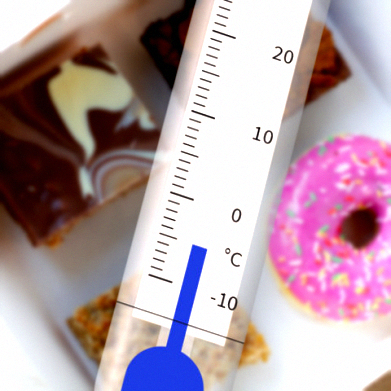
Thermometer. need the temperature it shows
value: -5 °C
